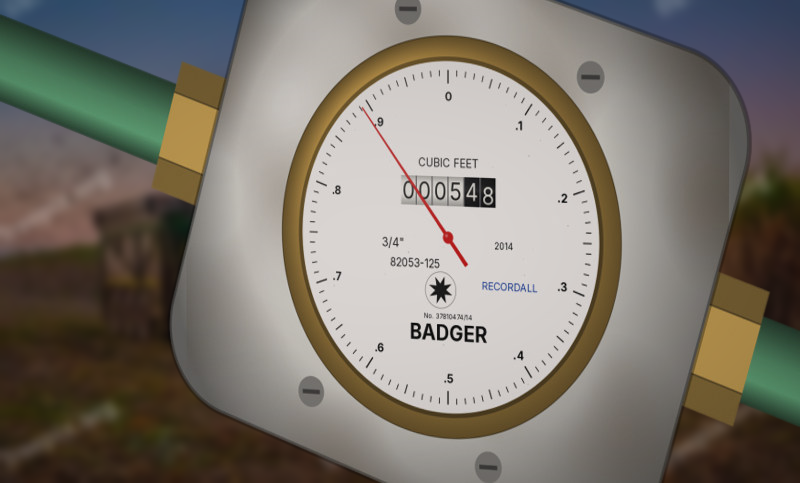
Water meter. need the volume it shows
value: 547.89 ft³
